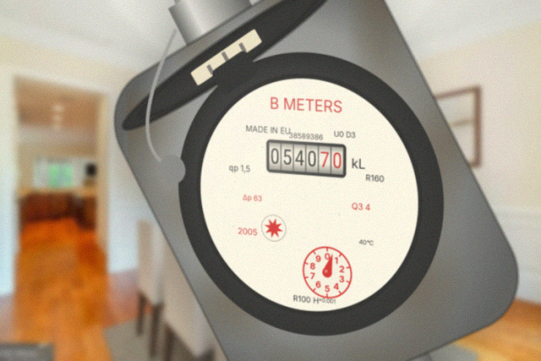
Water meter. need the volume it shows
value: 540.700 kL
